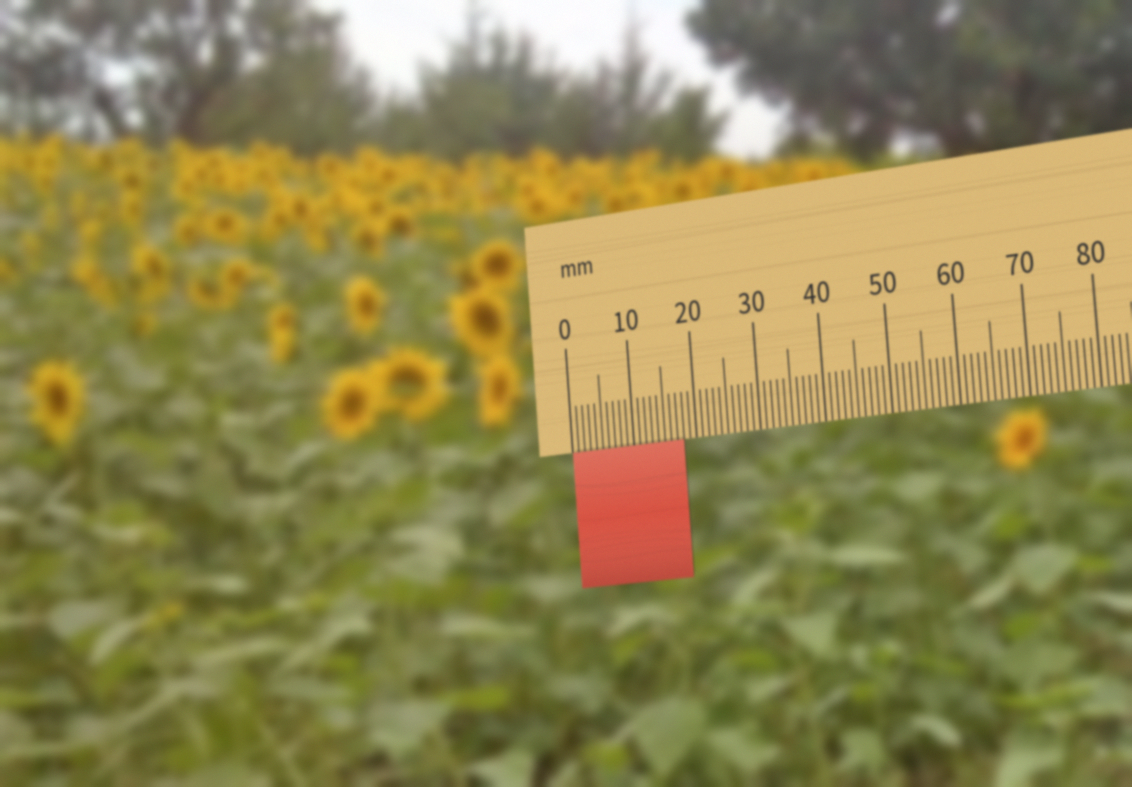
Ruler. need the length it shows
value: 18 mm
